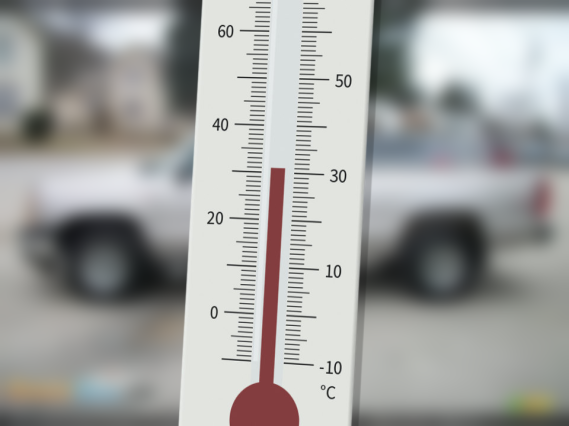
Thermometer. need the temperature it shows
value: 31 °C
